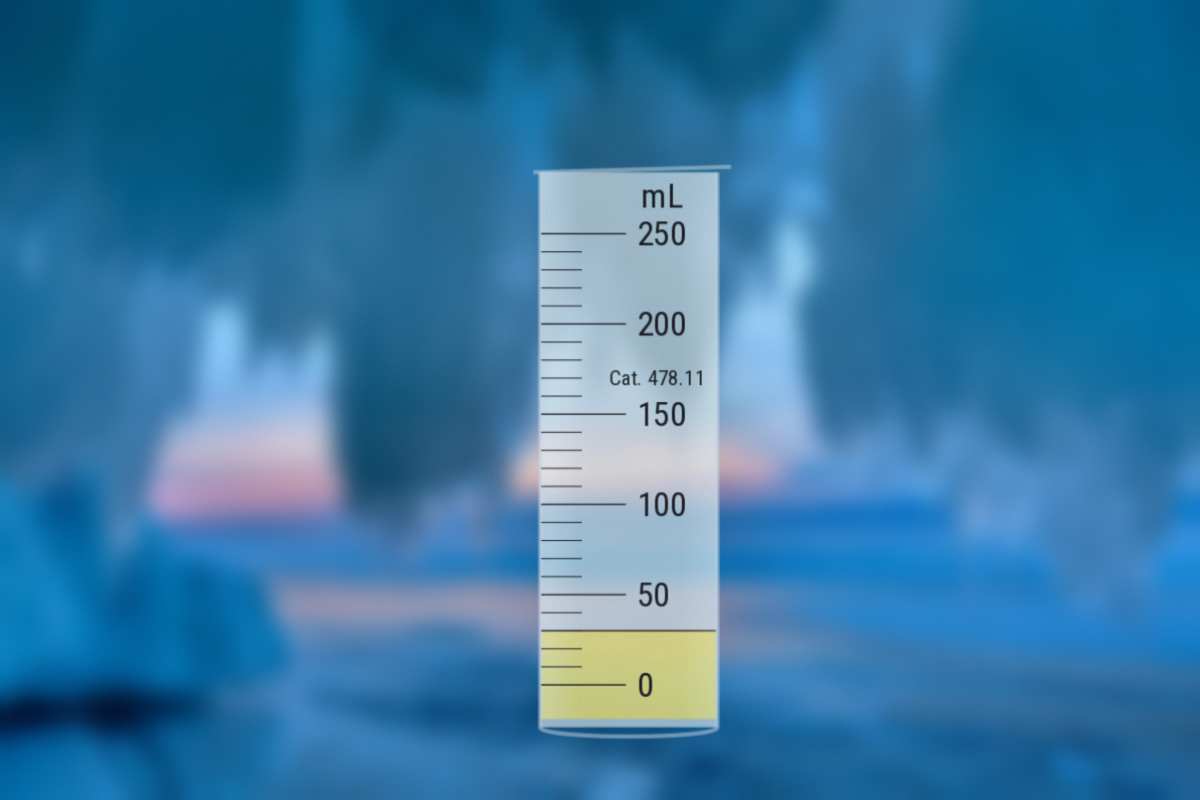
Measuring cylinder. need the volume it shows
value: 30 mL
